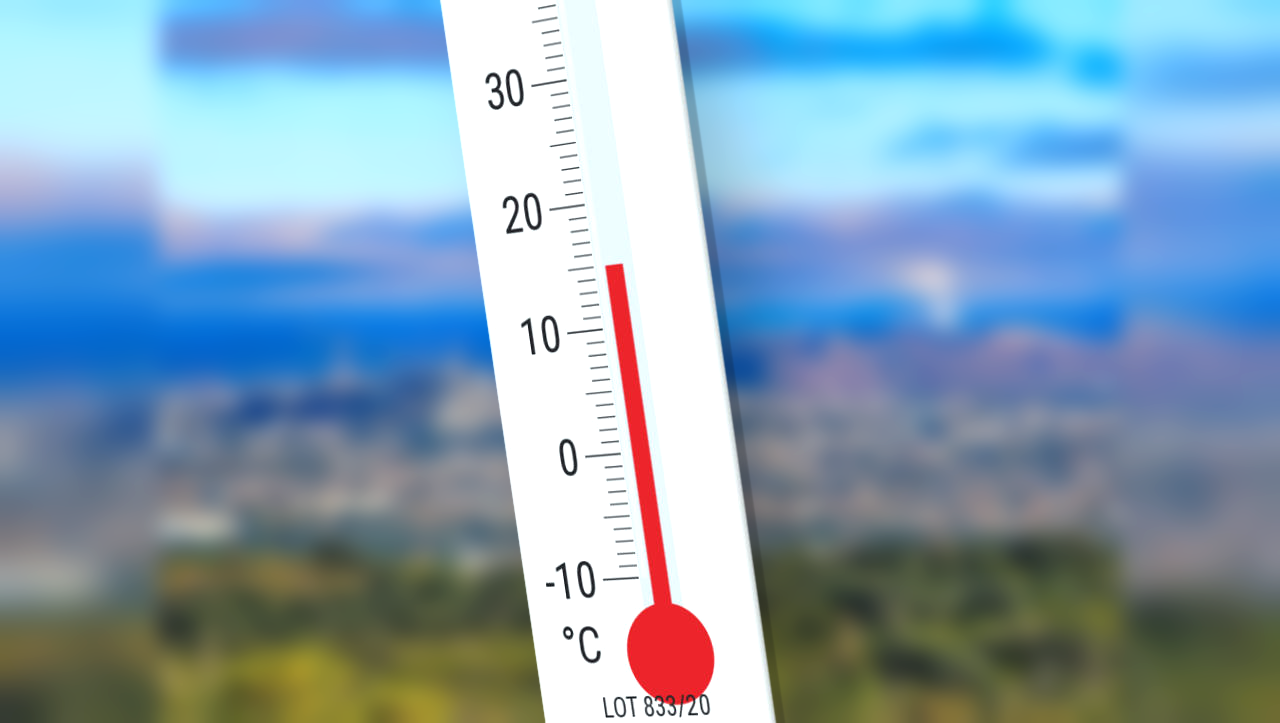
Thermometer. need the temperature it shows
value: 15 °C
